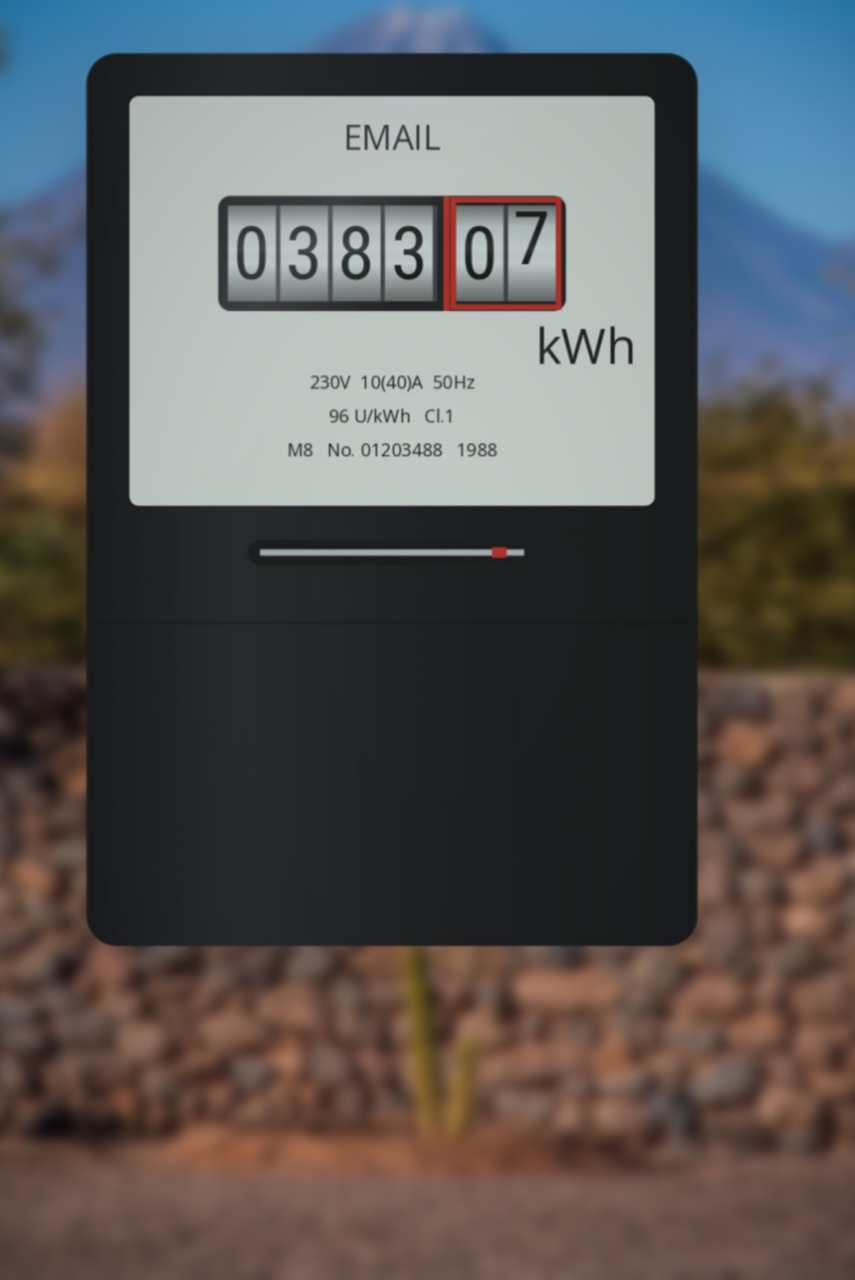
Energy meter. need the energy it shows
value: 383.07 kWh
